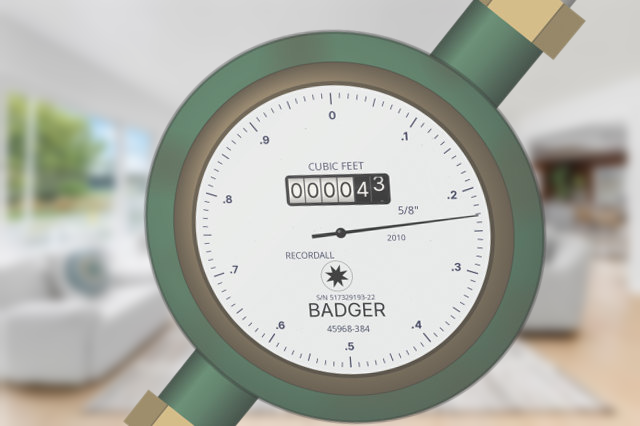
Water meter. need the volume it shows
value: 43.23 ft³
